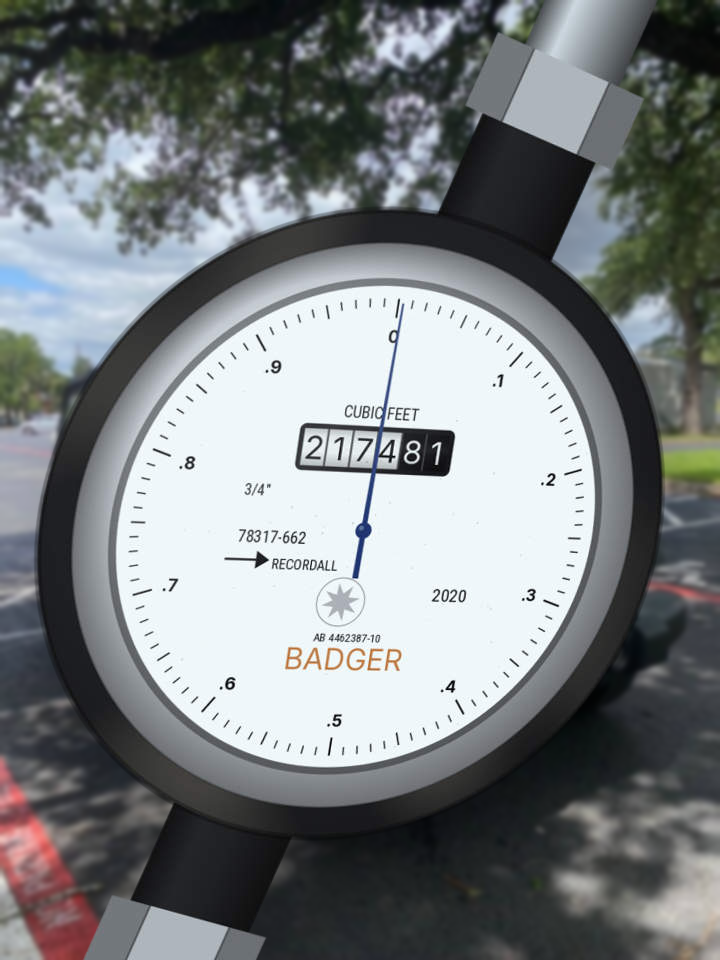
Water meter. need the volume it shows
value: 217481.00 ft³
